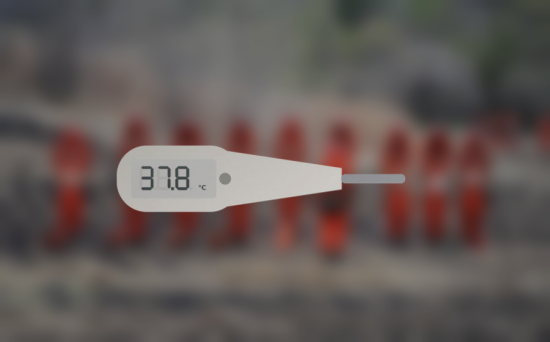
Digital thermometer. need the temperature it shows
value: 37.8 °C
